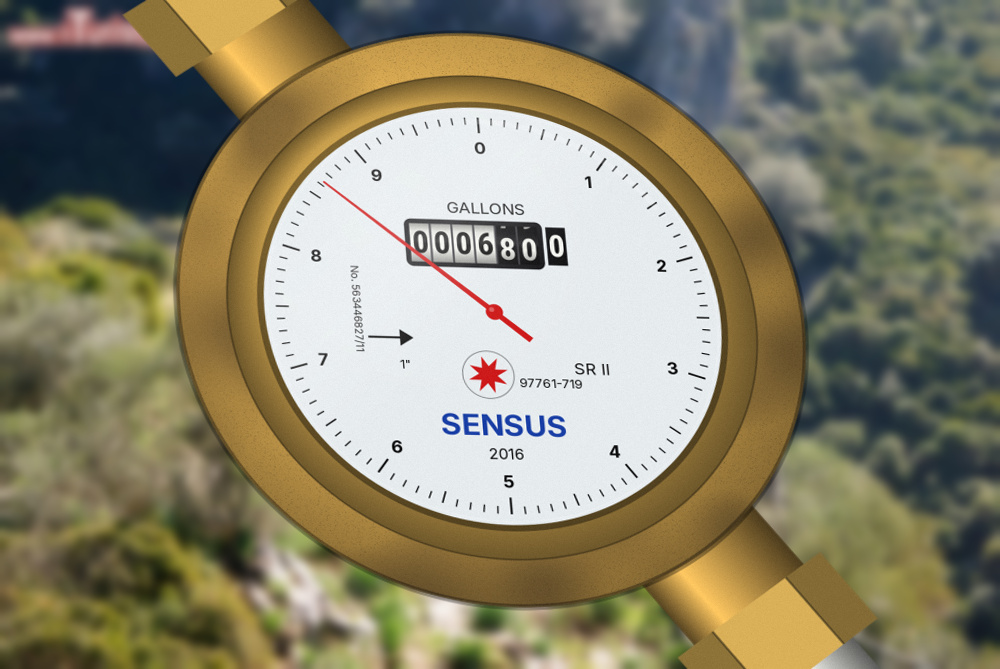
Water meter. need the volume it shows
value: 6798.6 gal
